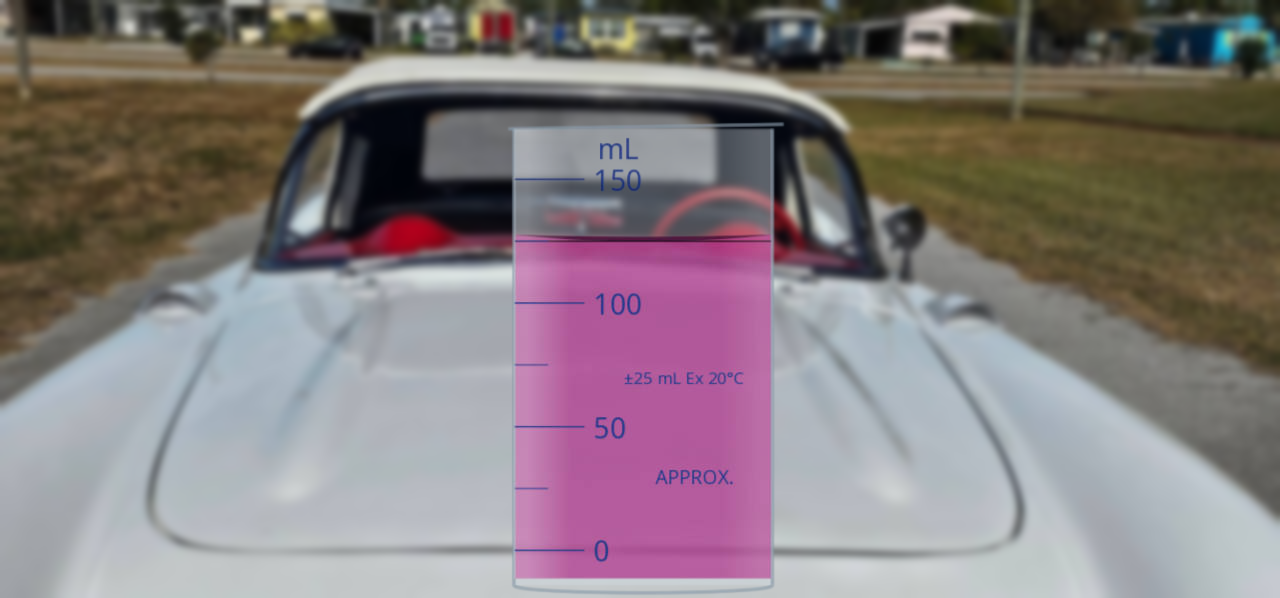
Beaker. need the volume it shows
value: 125 mL
